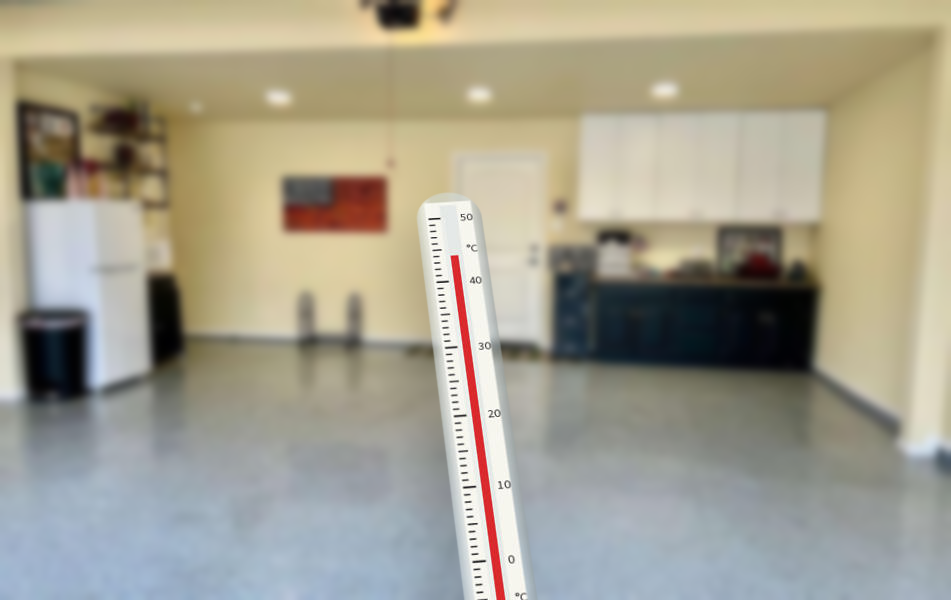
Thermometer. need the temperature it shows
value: 44 °C
